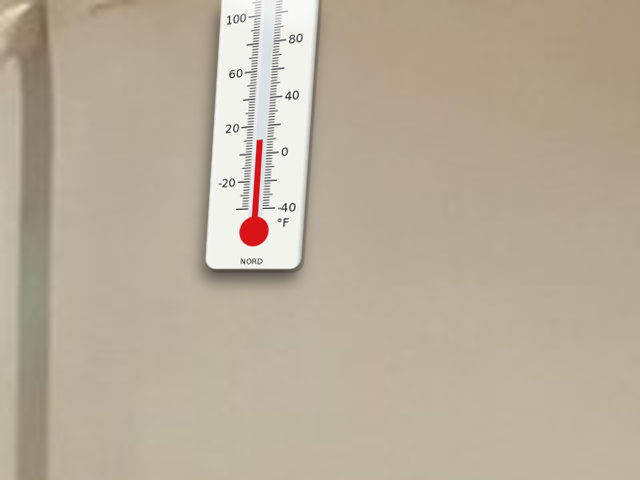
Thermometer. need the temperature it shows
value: 10 °F
